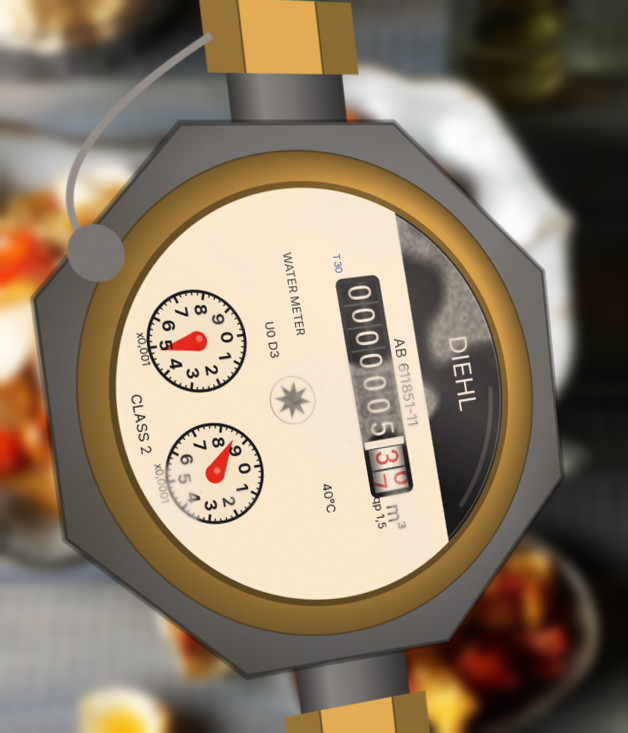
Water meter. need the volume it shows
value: 5.3648 m³
